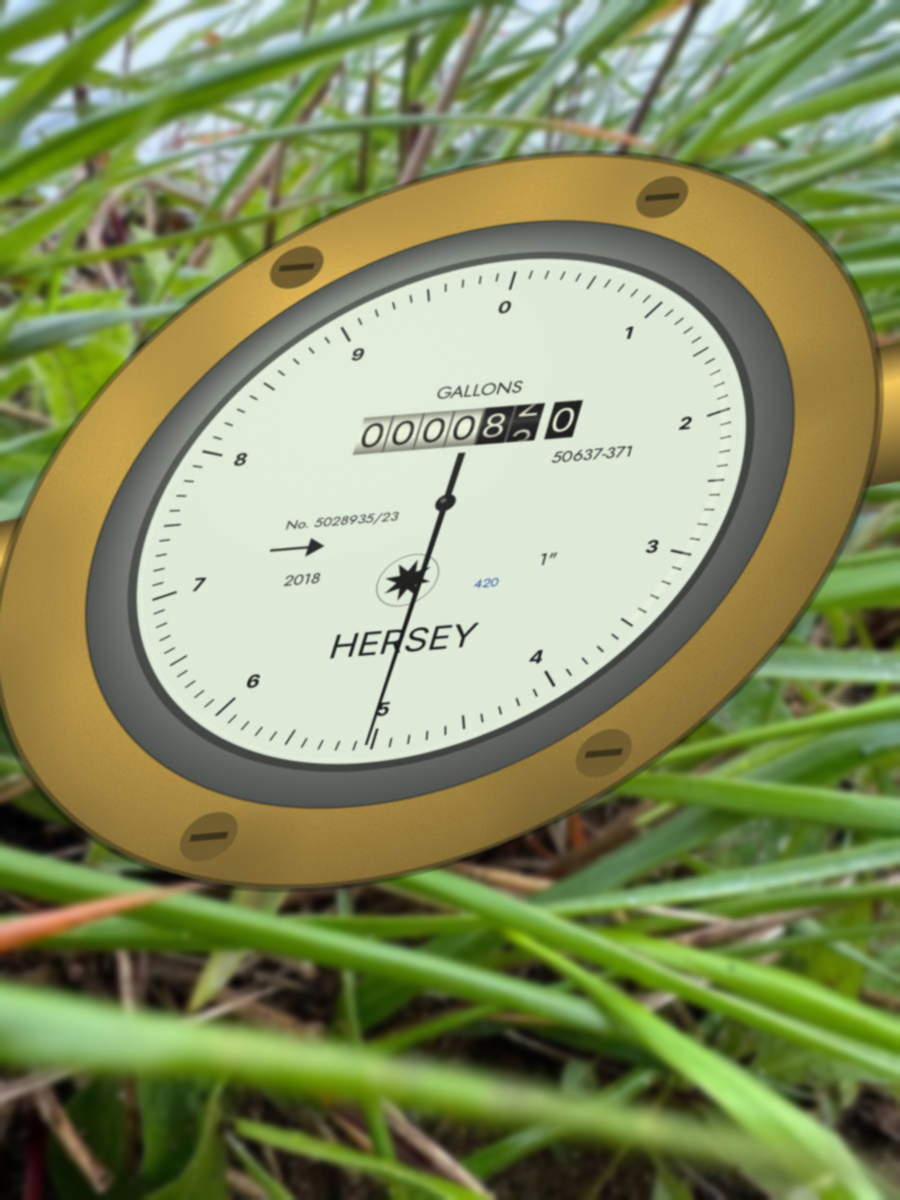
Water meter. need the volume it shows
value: 825.0 gal
